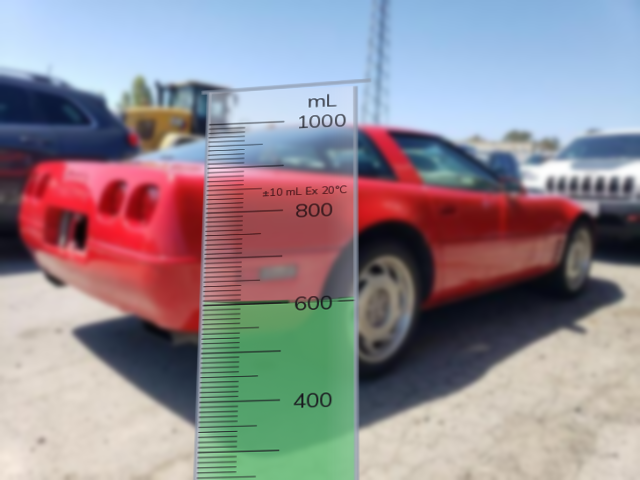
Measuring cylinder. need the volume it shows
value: 600 mL
